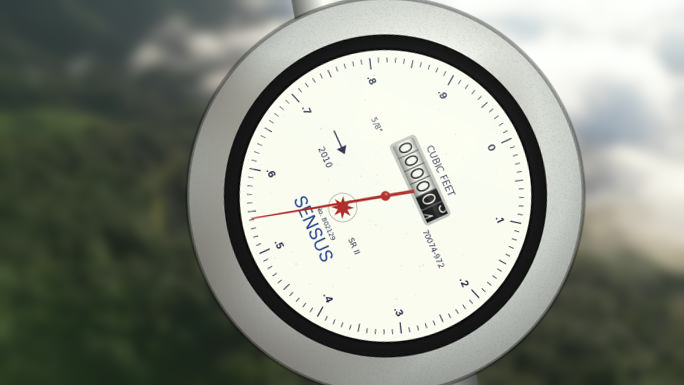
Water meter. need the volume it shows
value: 3.54 ft³
